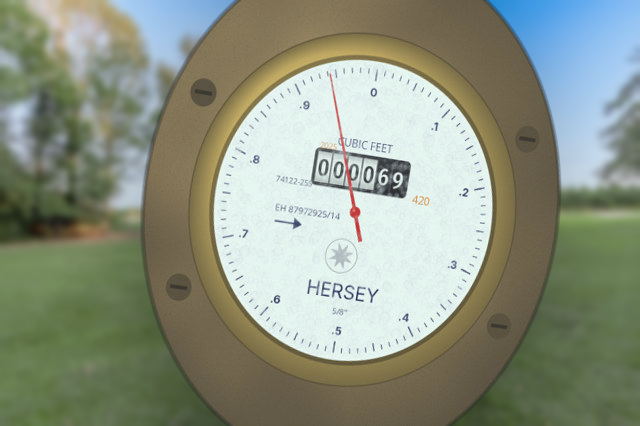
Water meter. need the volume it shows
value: 68.94 ft³
